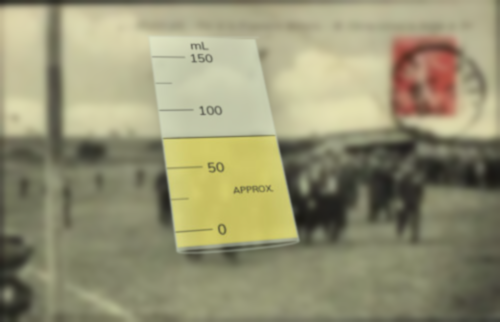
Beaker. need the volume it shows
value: 75 mL
